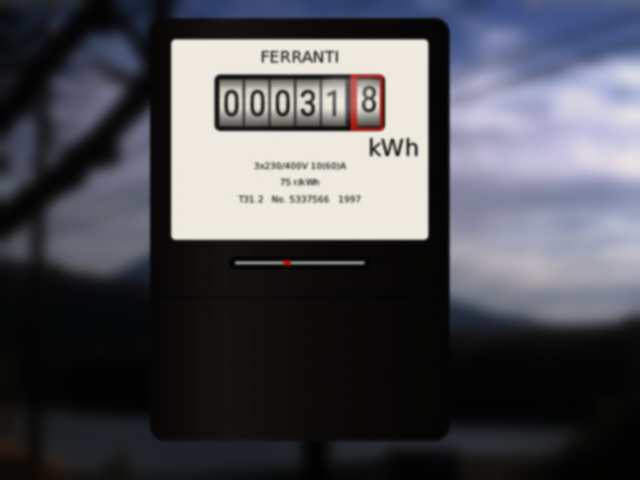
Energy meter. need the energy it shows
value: 31.8 kWh
